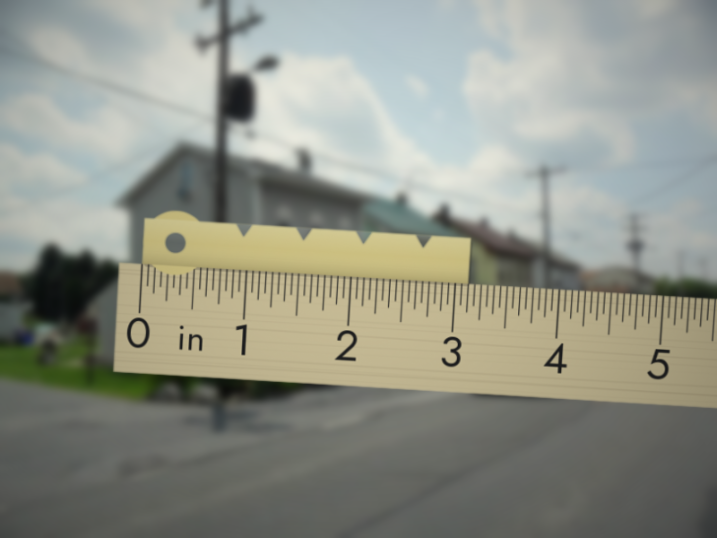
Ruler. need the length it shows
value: 3.125 in
